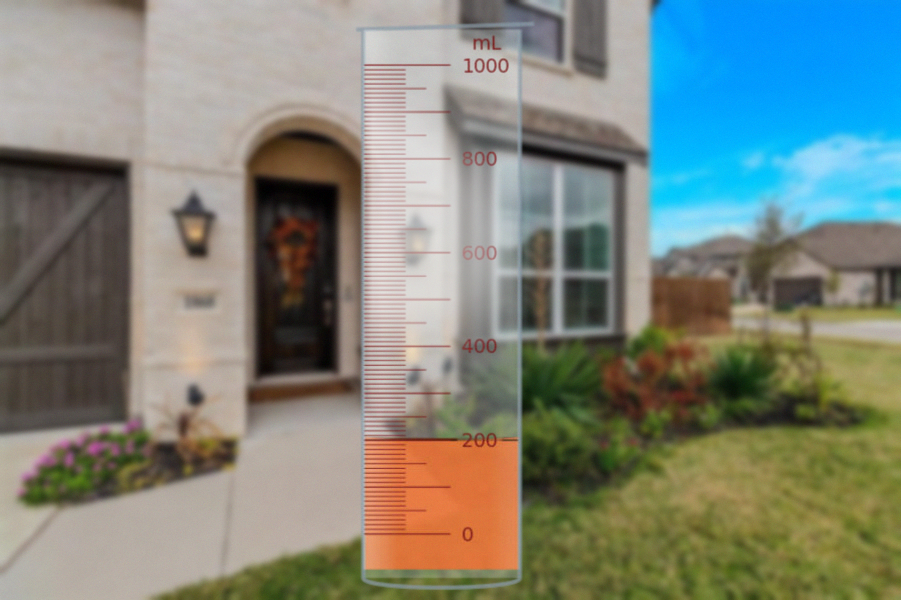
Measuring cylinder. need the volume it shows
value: 200 mL
